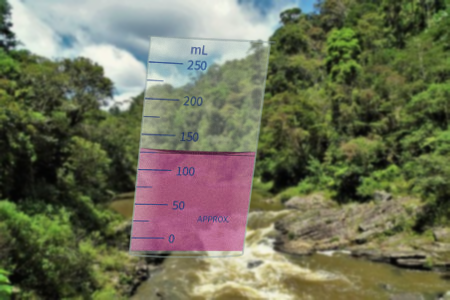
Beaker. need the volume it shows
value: 125 mL
